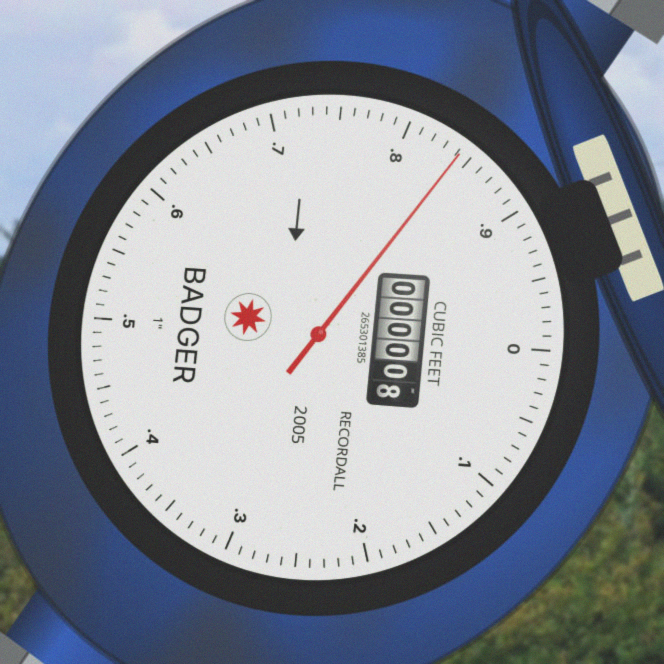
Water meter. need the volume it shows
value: 7.84 ft³
